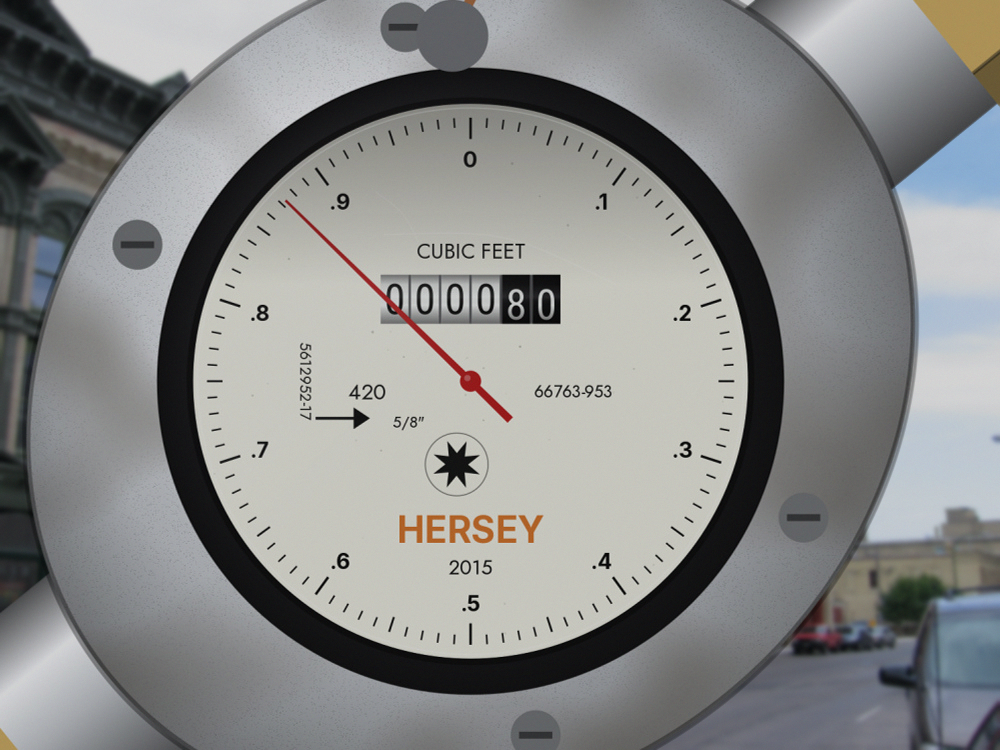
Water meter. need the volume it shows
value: 79.87 ft³
